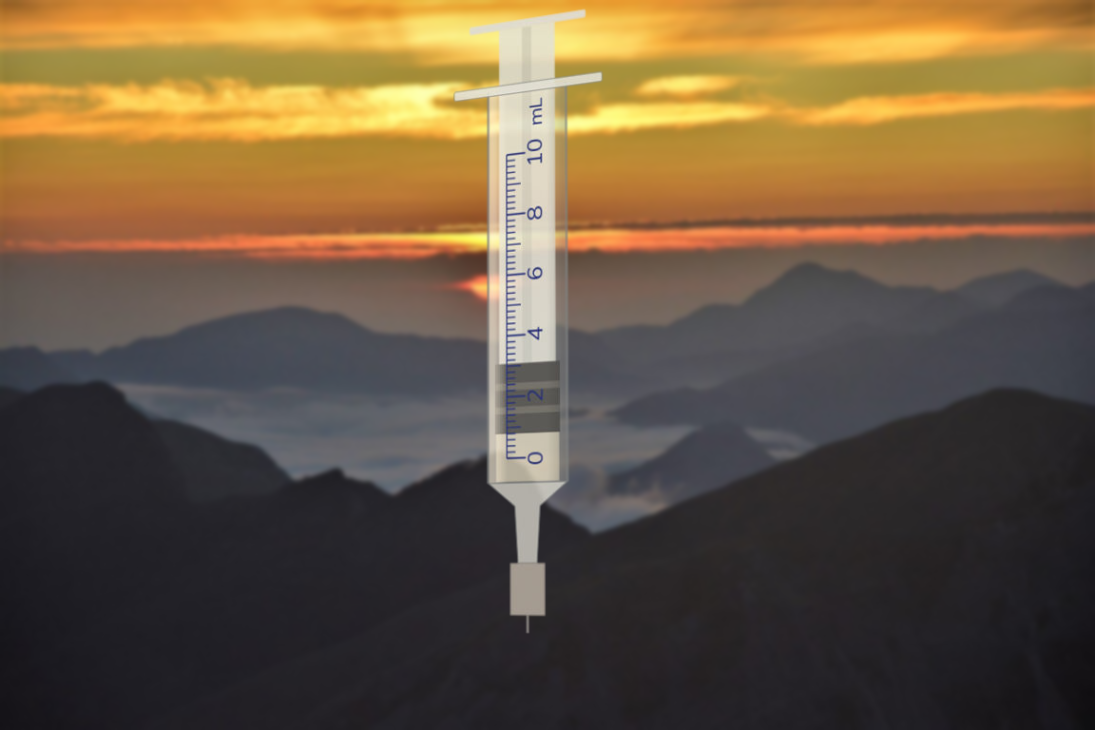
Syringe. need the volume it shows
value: 0.8 mL
